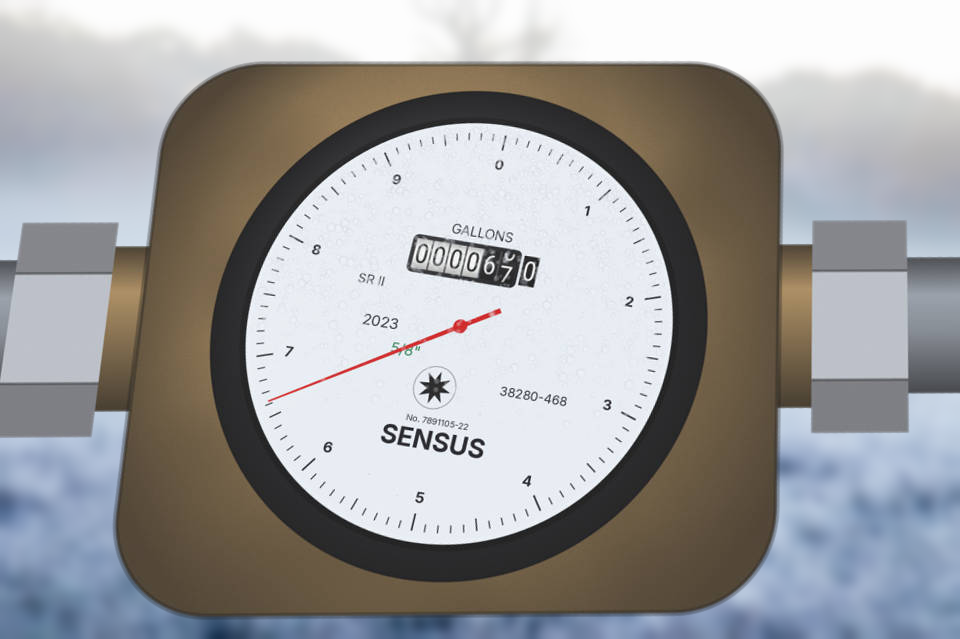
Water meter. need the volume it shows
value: 666.6 gal
